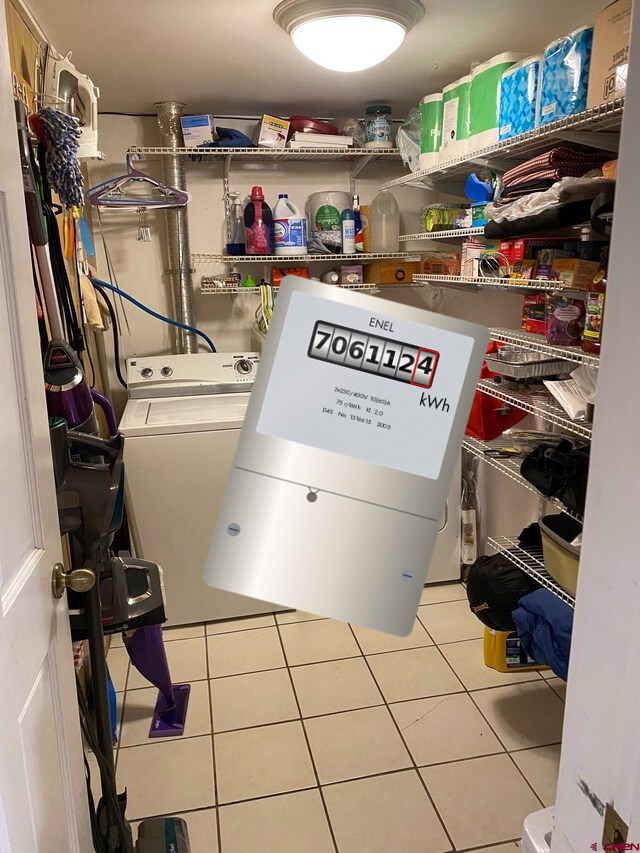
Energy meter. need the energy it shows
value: 706112.4 kWh
